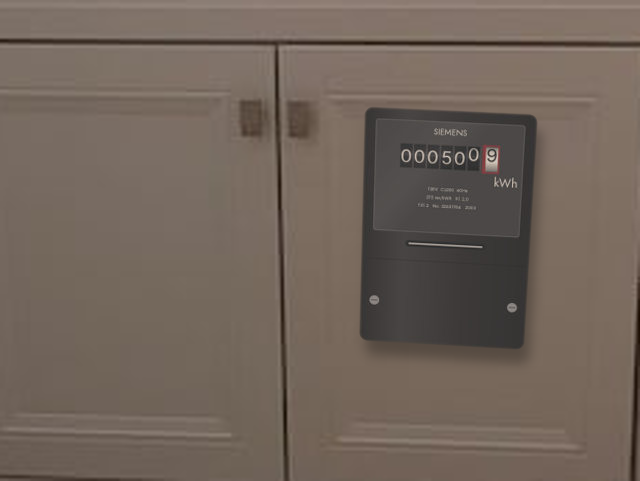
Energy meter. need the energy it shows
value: 500.9 kWh
